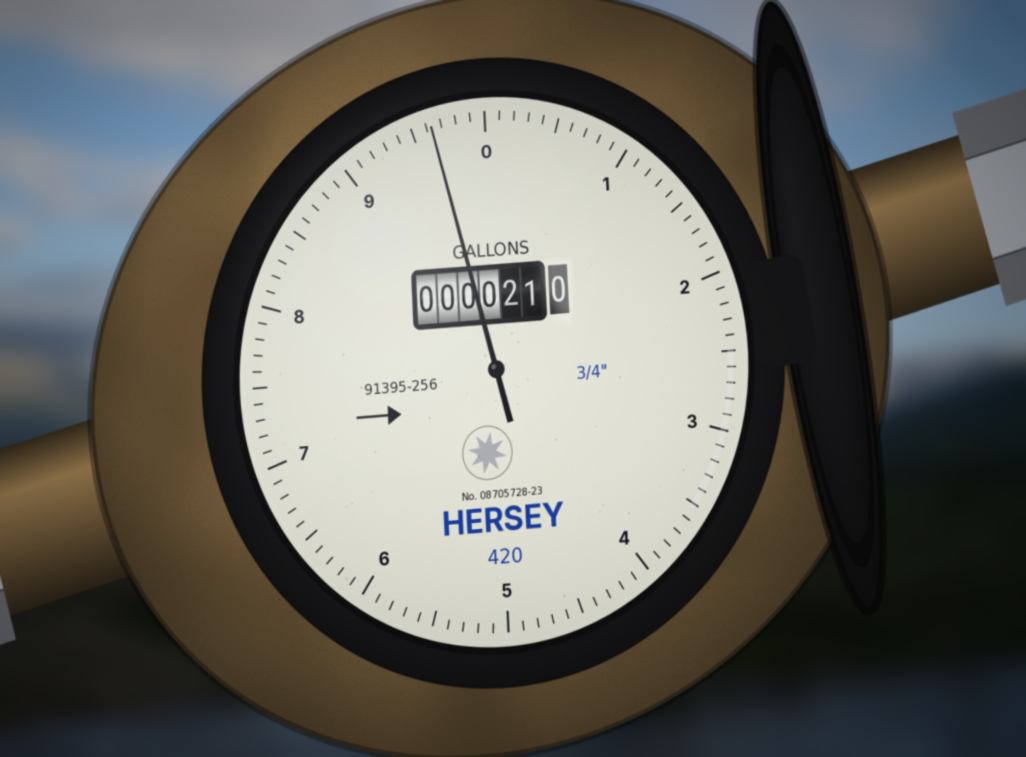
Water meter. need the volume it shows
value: 209.6 gal
